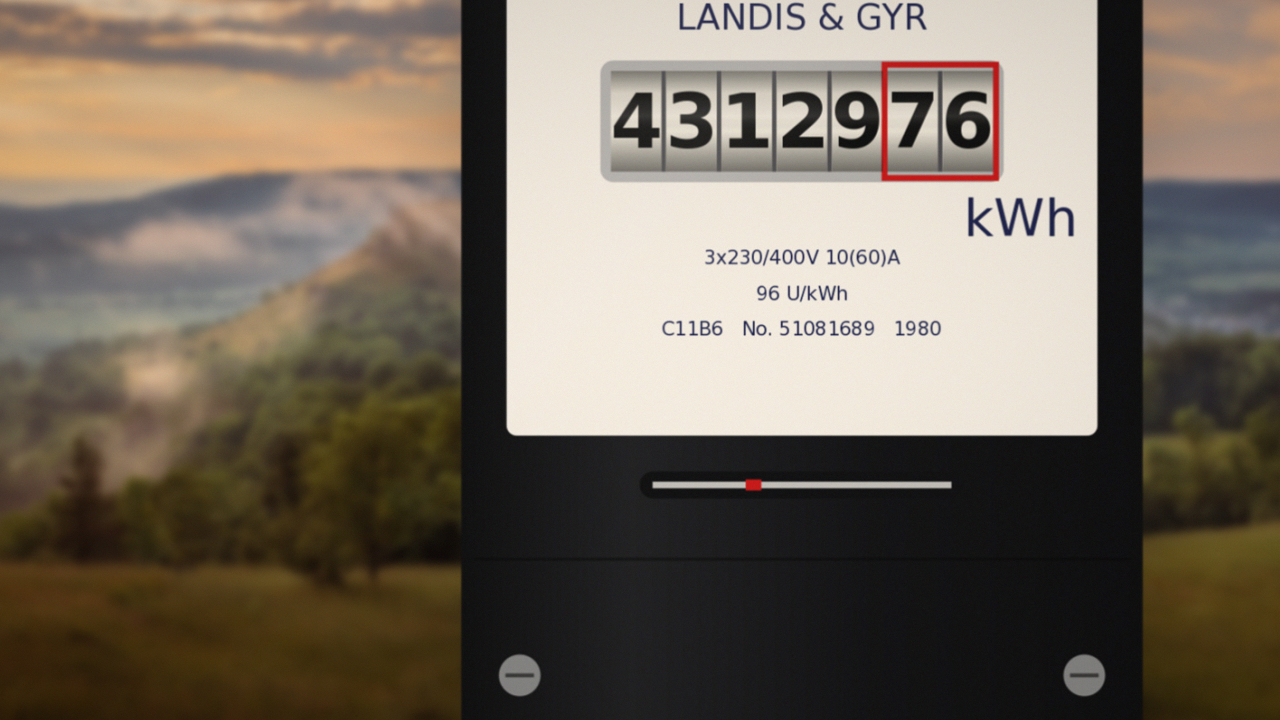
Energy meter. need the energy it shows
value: 43129.76 kWh
